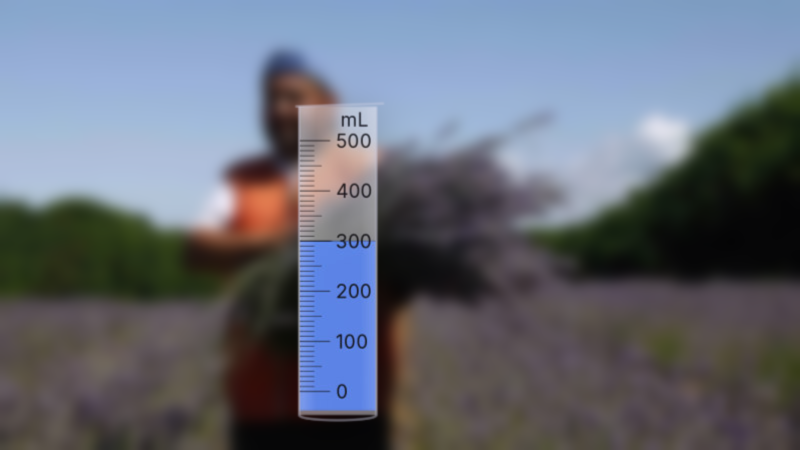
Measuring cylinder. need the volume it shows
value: 300 mL
